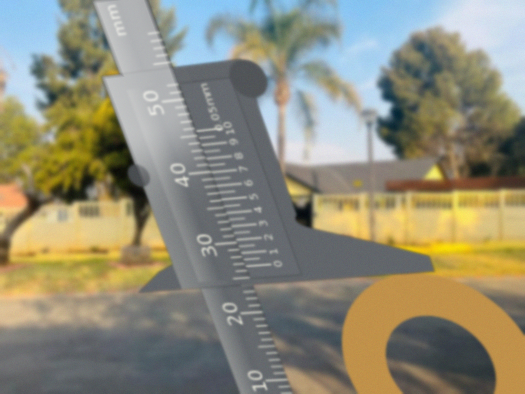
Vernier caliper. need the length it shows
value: 26.6 mm
